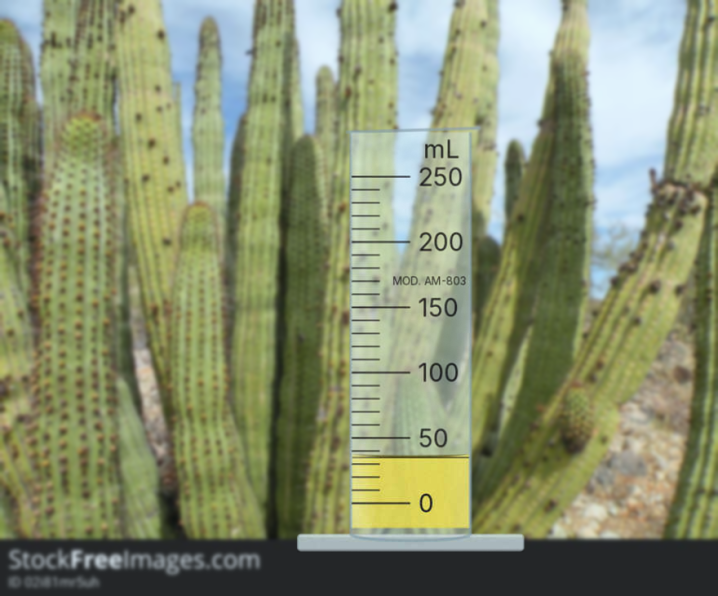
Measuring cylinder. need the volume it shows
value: 35 mL
